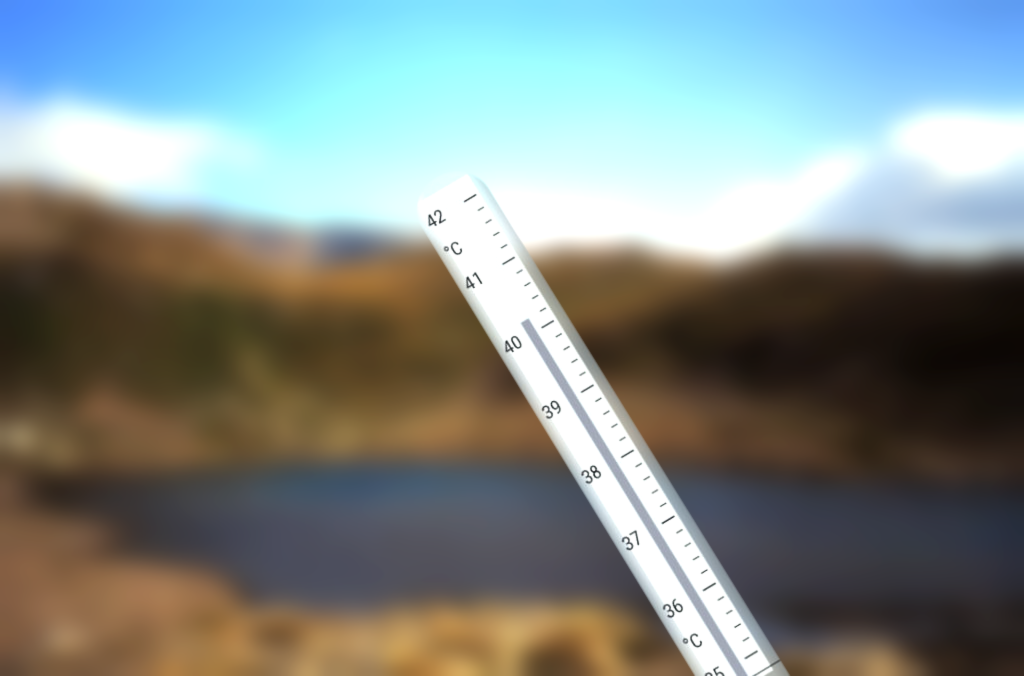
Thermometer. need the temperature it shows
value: 40.2 °C
